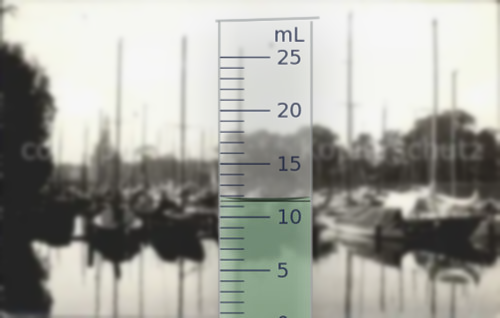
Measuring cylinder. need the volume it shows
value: 11.5 mL
